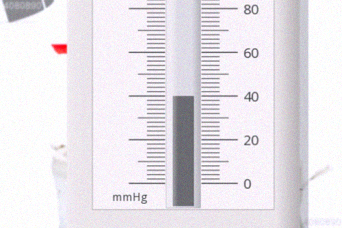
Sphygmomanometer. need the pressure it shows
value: 40 mmHg
